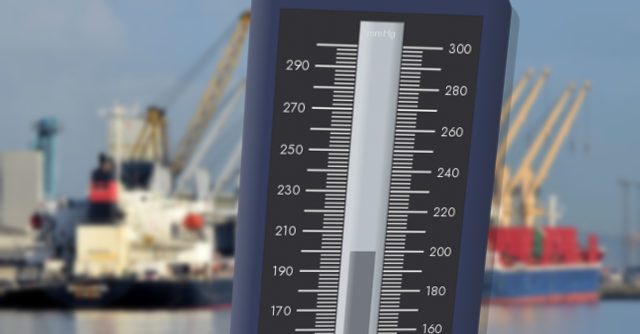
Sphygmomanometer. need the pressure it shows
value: 200 mmHg
